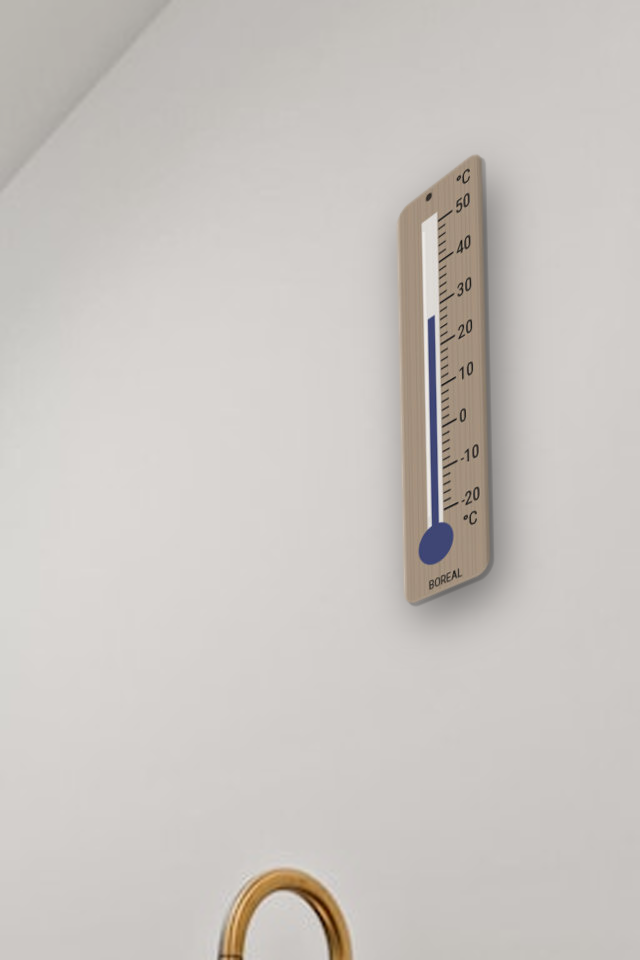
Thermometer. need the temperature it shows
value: 28 °C
